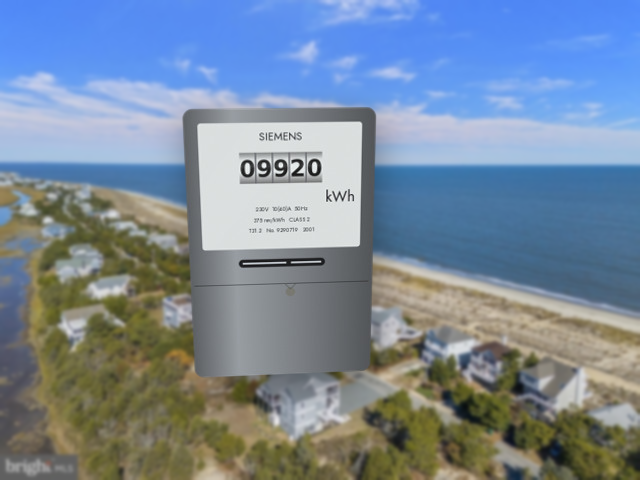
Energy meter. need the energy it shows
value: 9920 kWh
